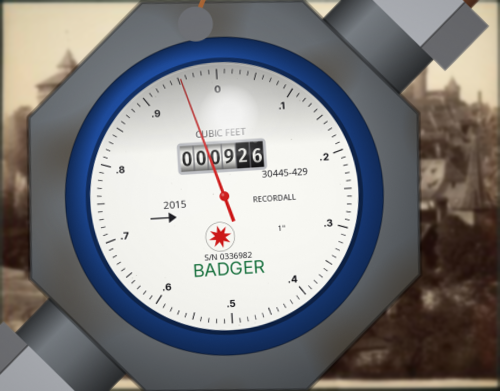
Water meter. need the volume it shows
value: 925.95 ft³
